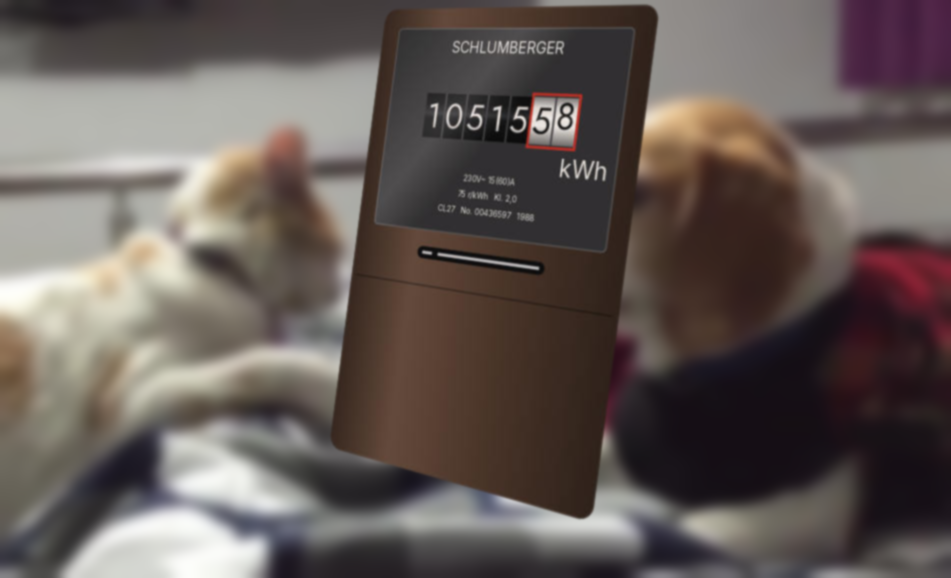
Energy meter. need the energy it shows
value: 10515.58 kWh
